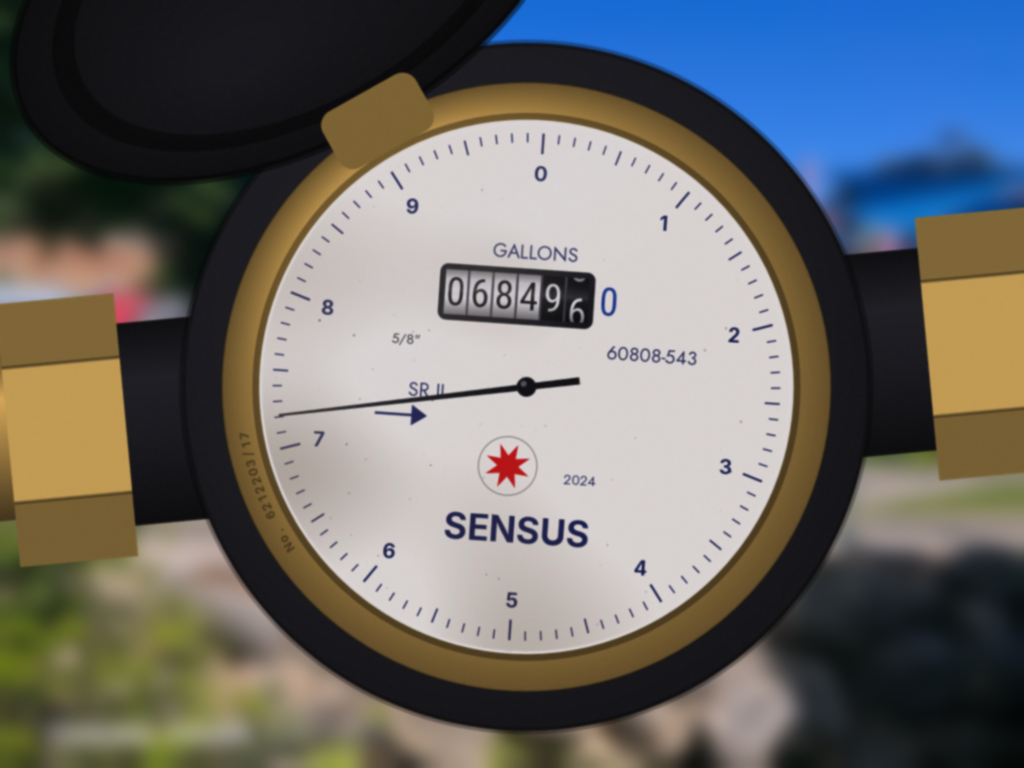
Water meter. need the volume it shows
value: 684957.2 gal
